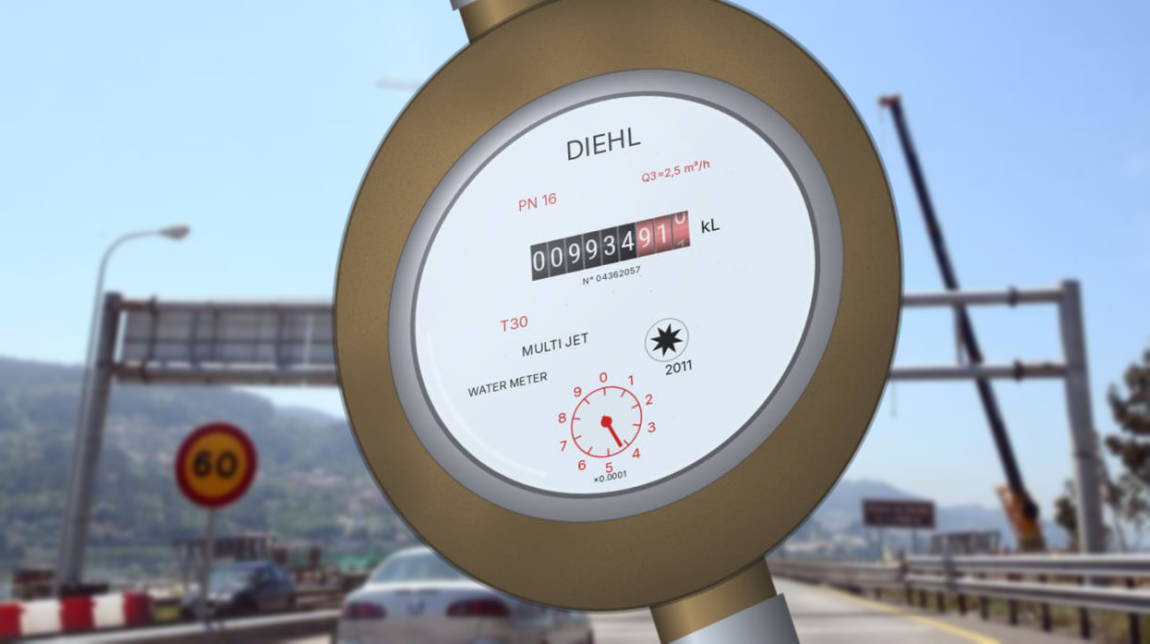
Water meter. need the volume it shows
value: 9934.9104 kL
